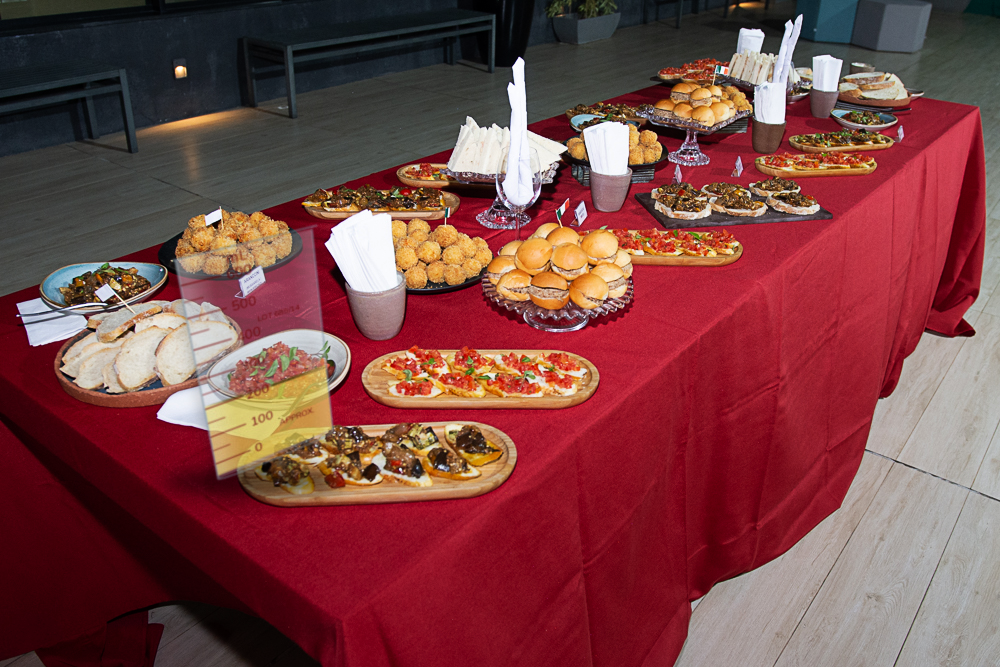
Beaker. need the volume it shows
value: 200 mL
